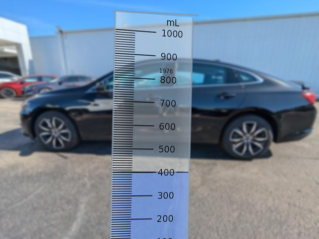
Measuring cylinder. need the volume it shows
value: 400 mL
